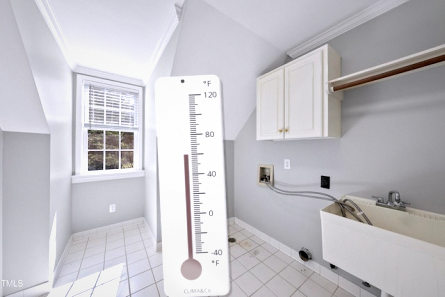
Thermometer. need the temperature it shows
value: 60 °F
